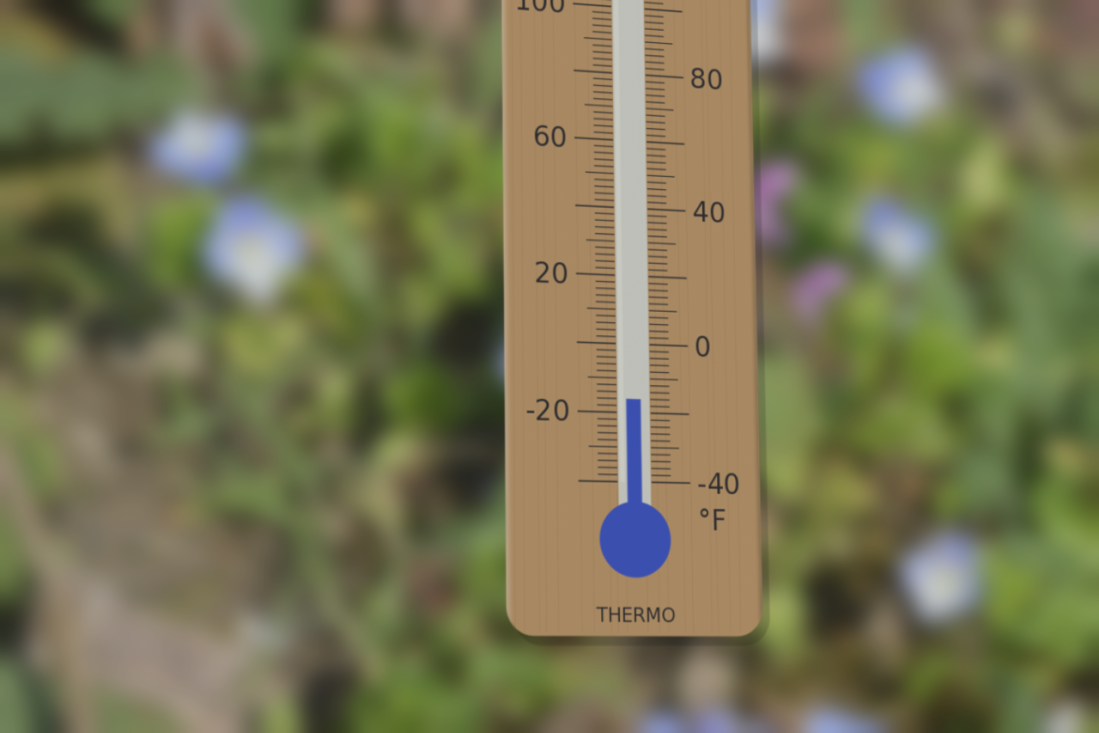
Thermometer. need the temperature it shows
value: -16 °F
